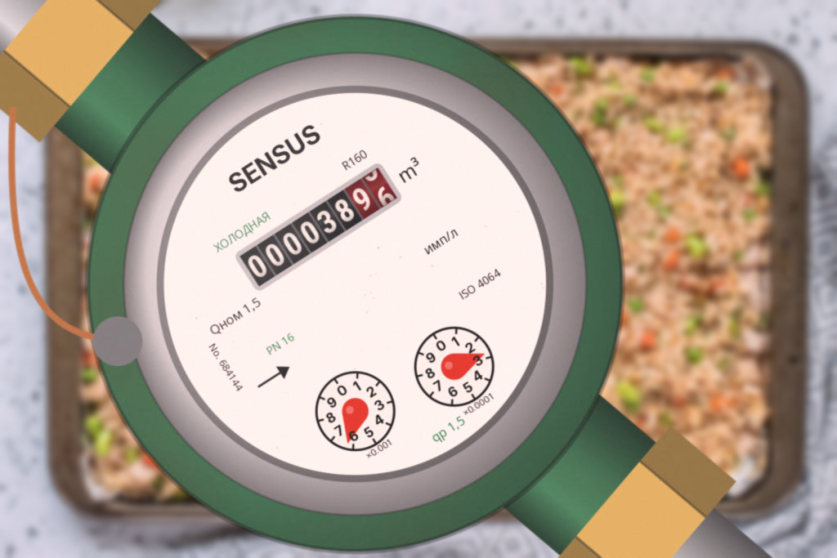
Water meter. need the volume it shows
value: 38.9562 m³
